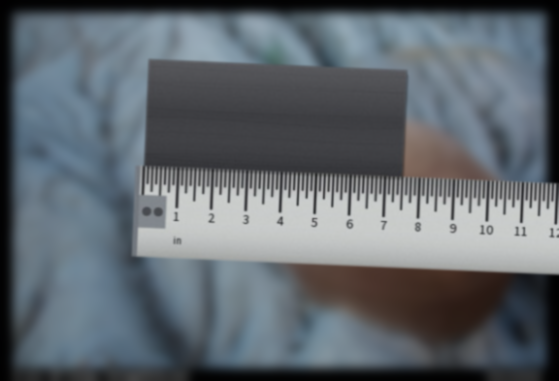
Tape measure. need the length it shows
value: 7.5 in
